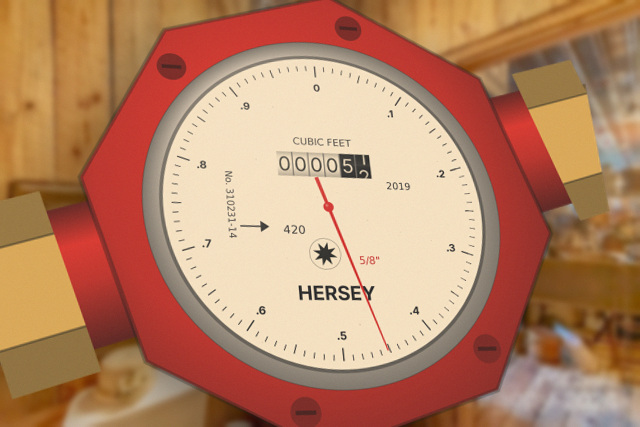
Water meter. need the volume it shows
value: 51.45 ft³
